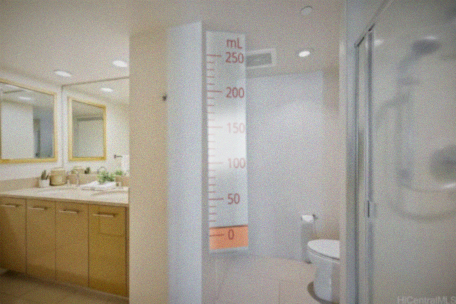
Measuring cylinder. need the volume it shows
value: 10 mL
